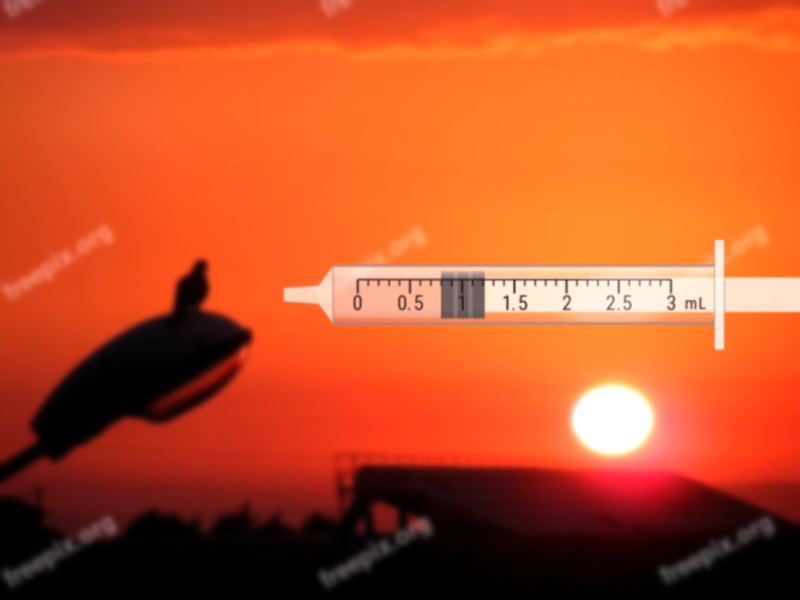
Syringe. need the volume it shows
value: 0.8 mL
